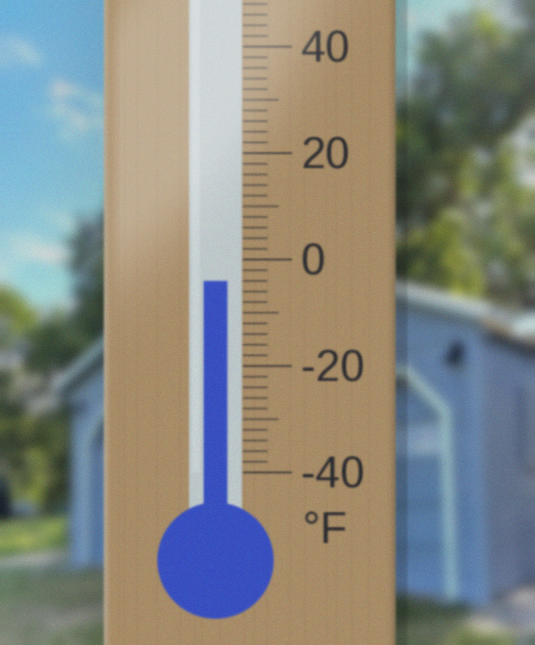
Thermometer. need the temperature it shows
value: -4 °F
